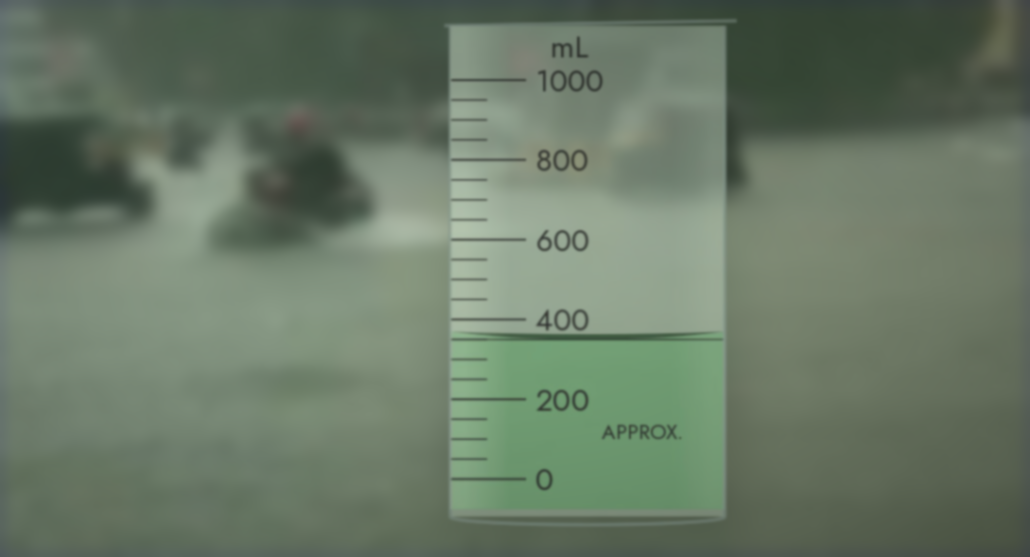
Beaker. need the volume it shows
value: 350 mL
